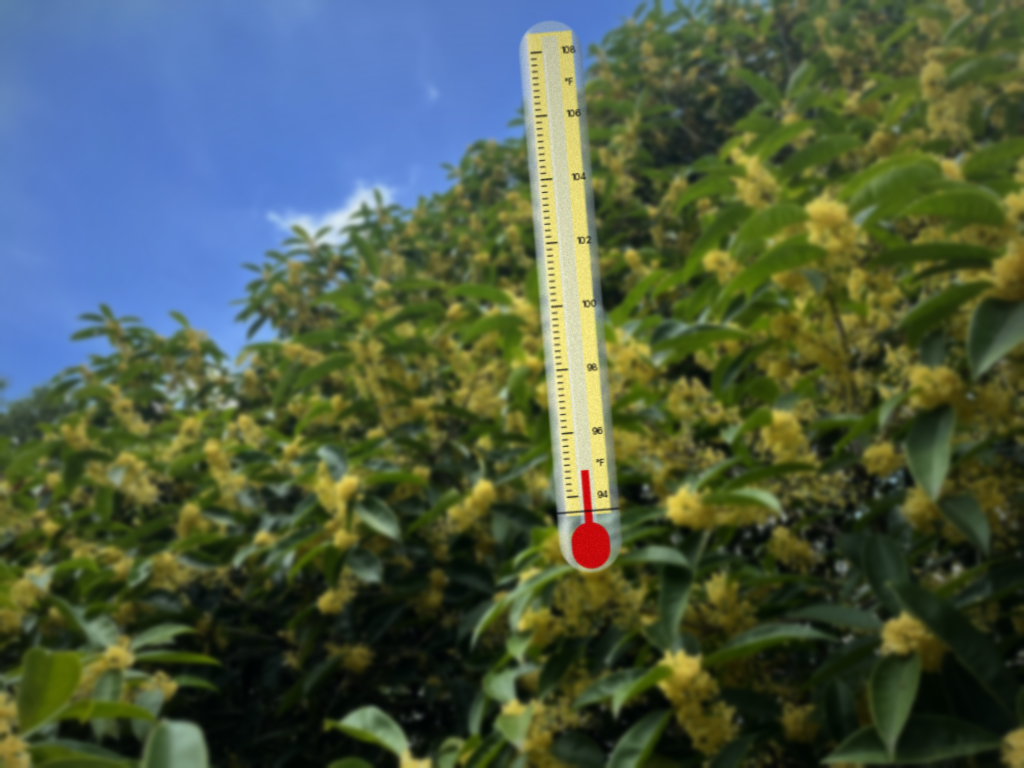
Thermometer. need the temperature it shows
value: 94.8 °F
